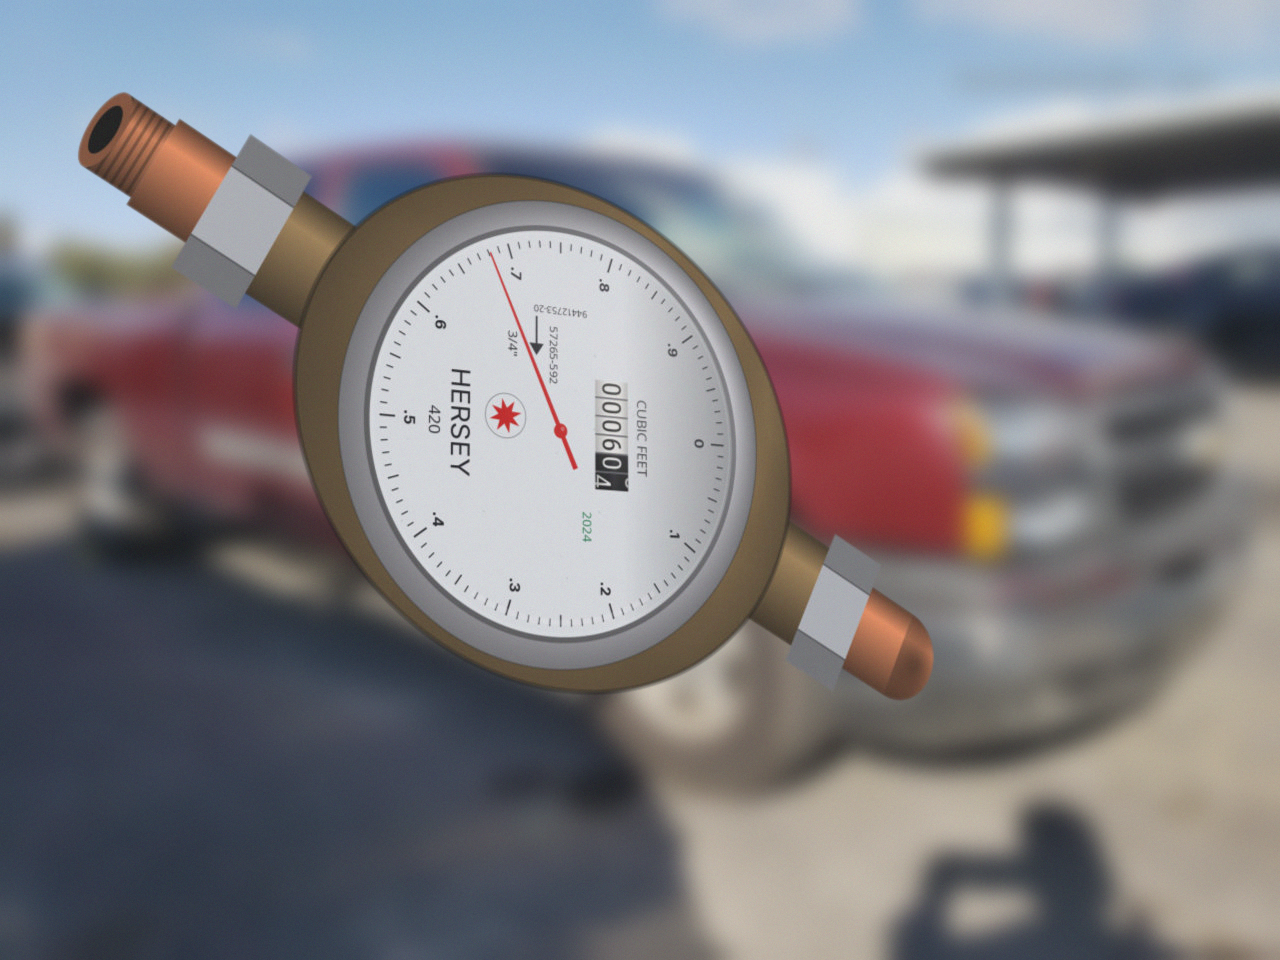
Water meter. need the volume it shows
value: 603.68 ft³
